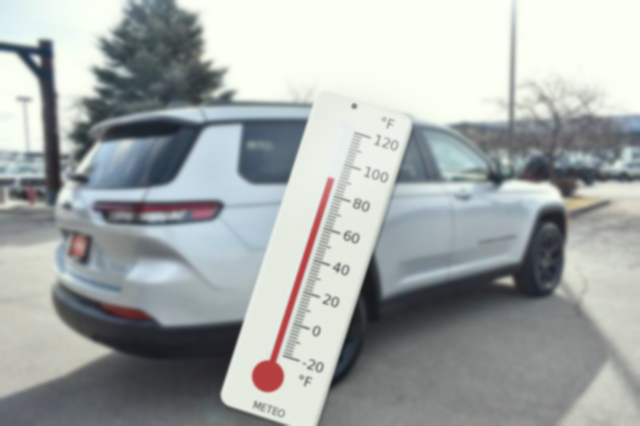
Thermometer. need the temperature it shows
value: 90 °F
